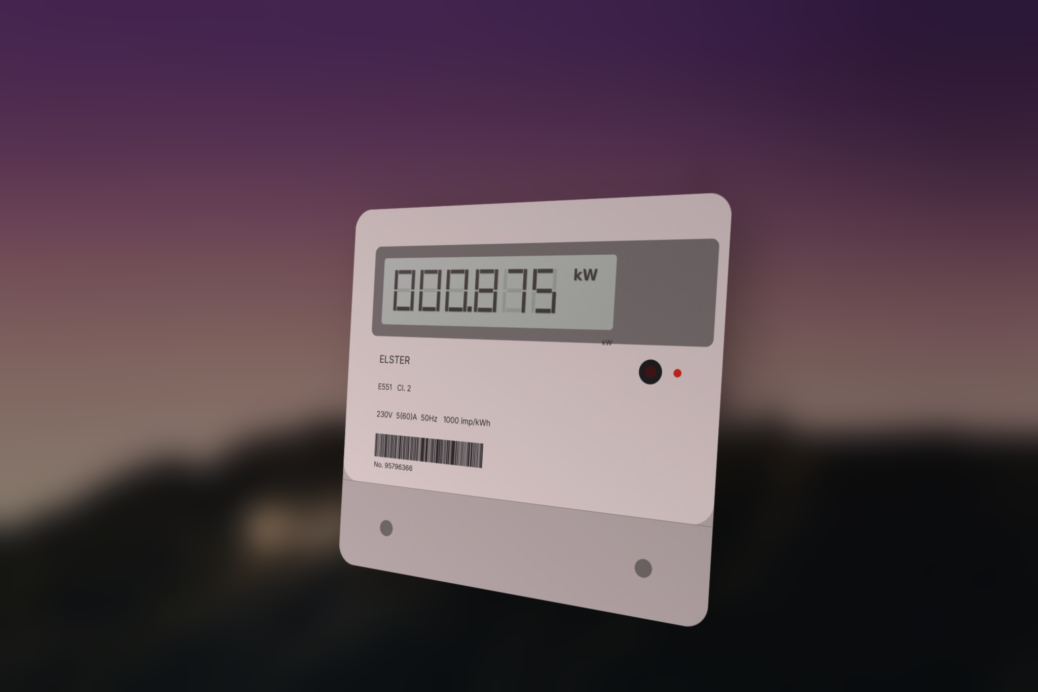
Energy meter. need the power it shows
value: 0.875 kW
